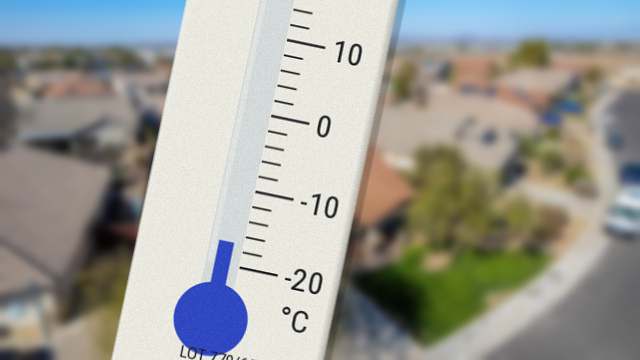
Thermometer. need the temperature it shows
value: -17 °C
